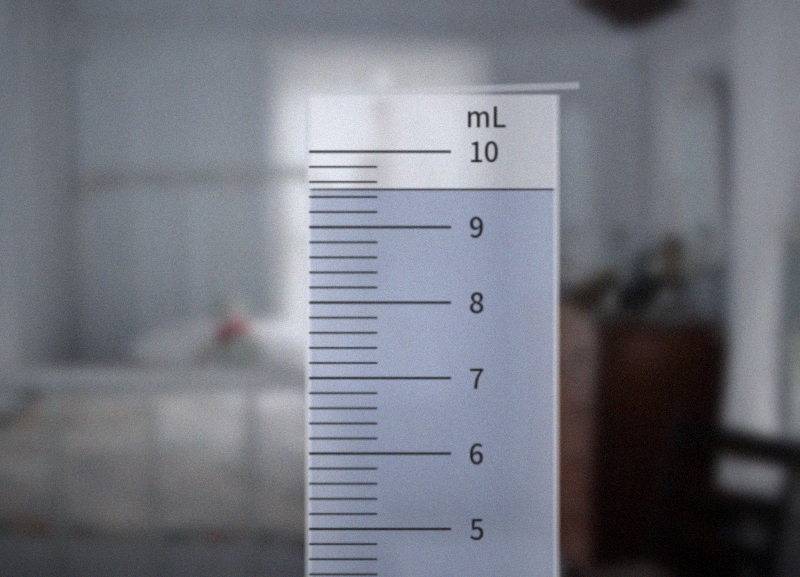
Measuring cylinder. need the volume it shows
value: 9.5 mL
